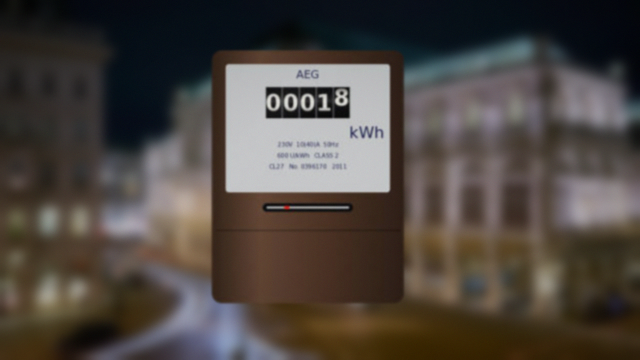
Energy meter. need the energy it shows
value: 18 kWh
